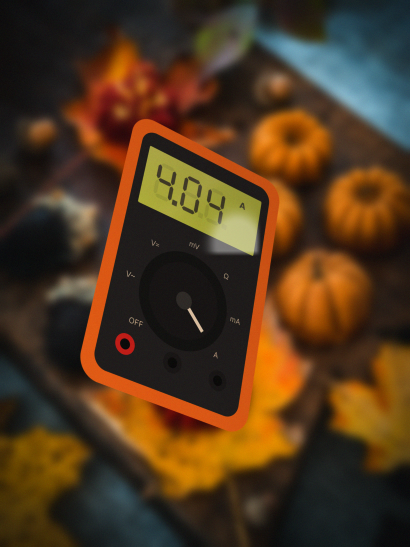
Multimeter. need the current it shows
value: 4.04 A
